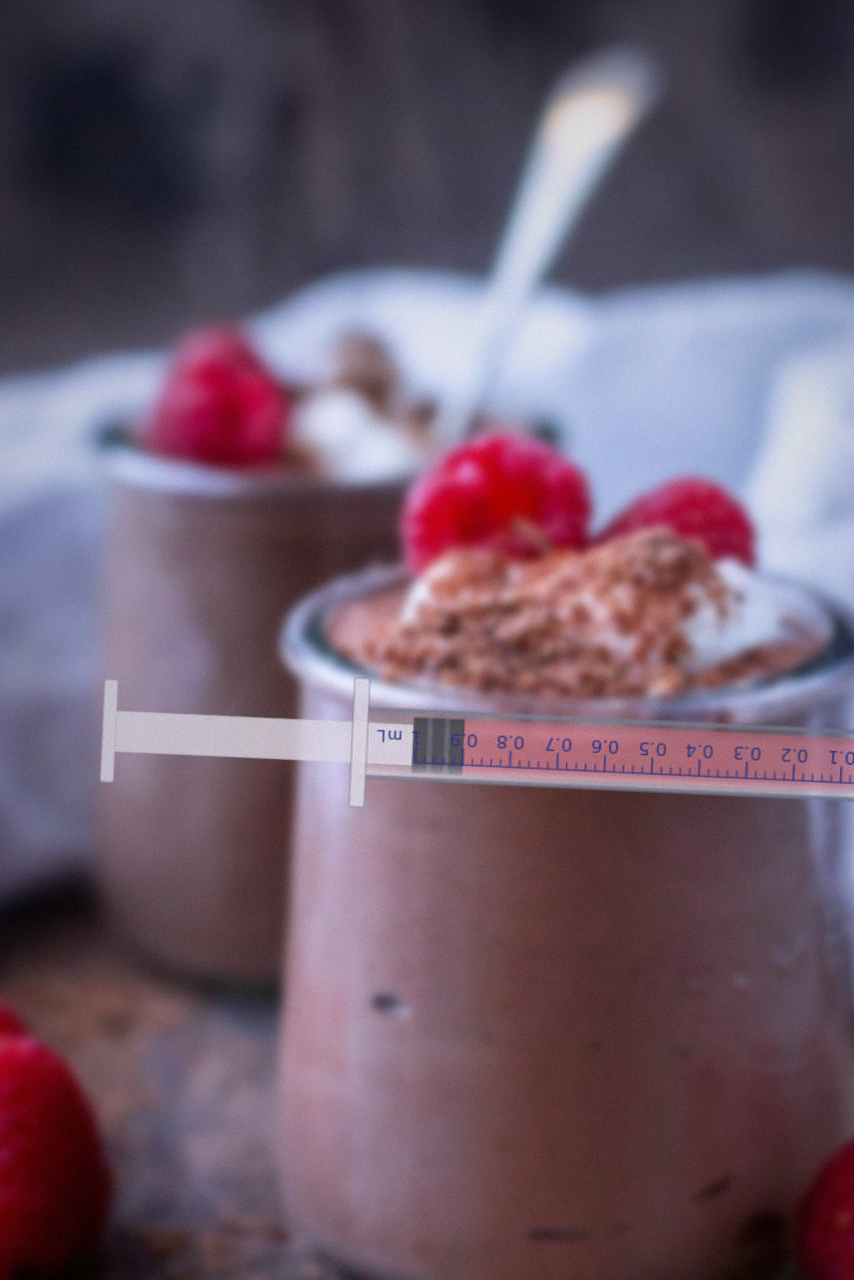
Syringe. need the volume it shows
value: 0.9 mL
